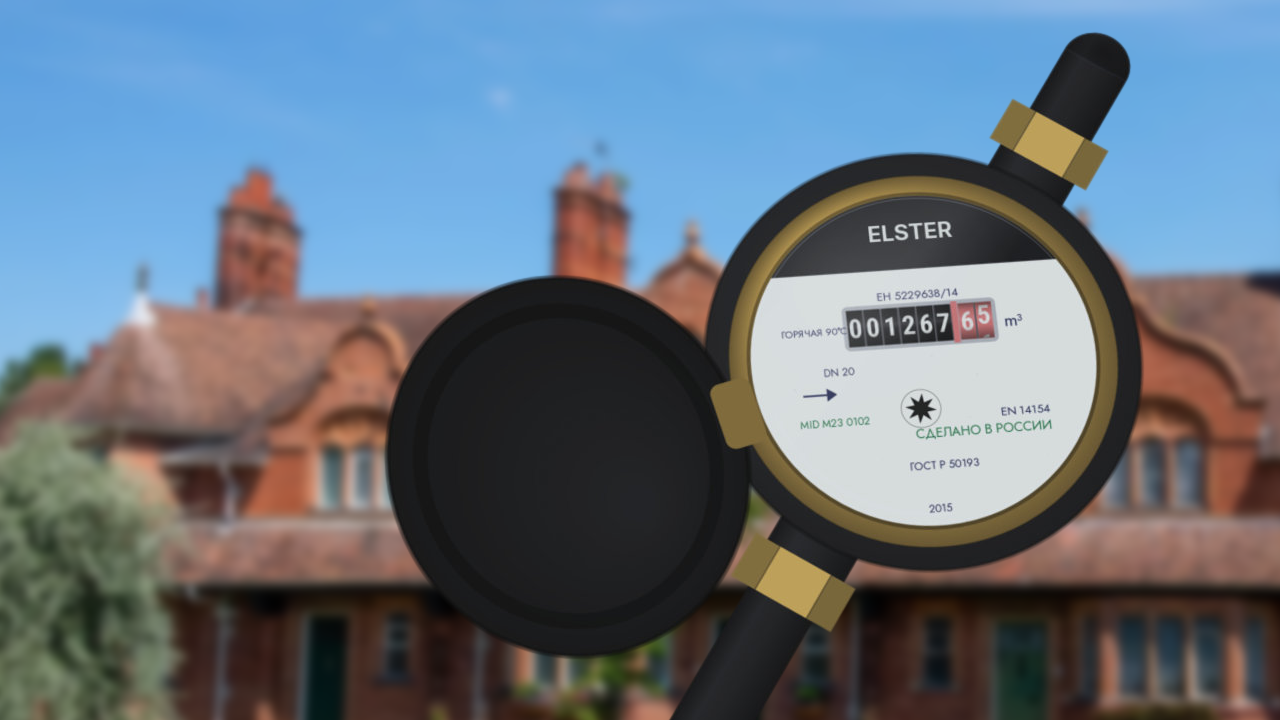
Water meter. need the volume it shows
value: 1267.65 m³
